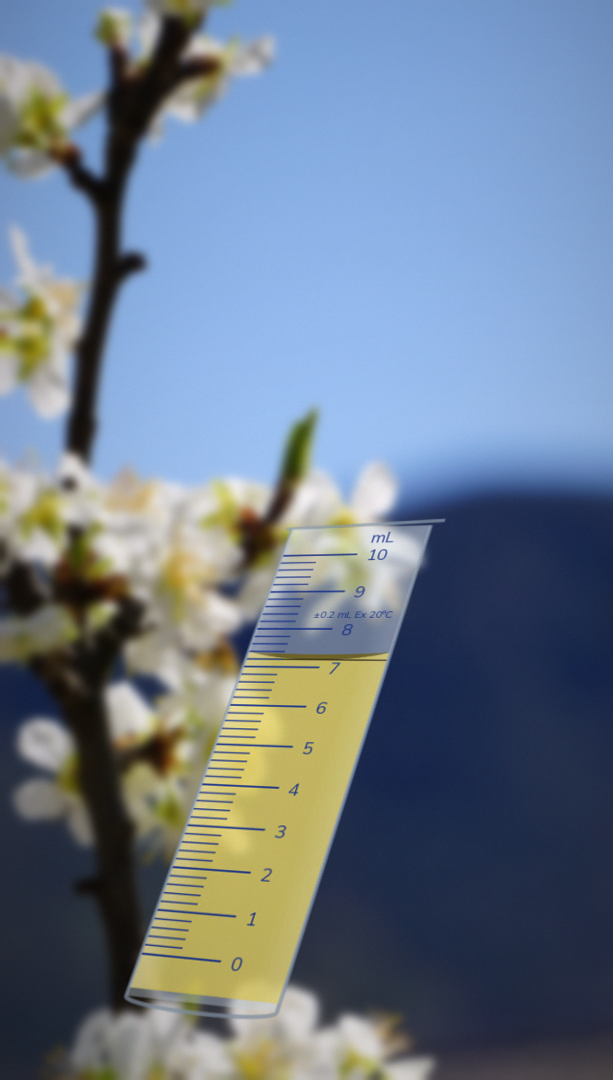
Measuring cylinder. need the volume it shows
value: 7.2 mL
